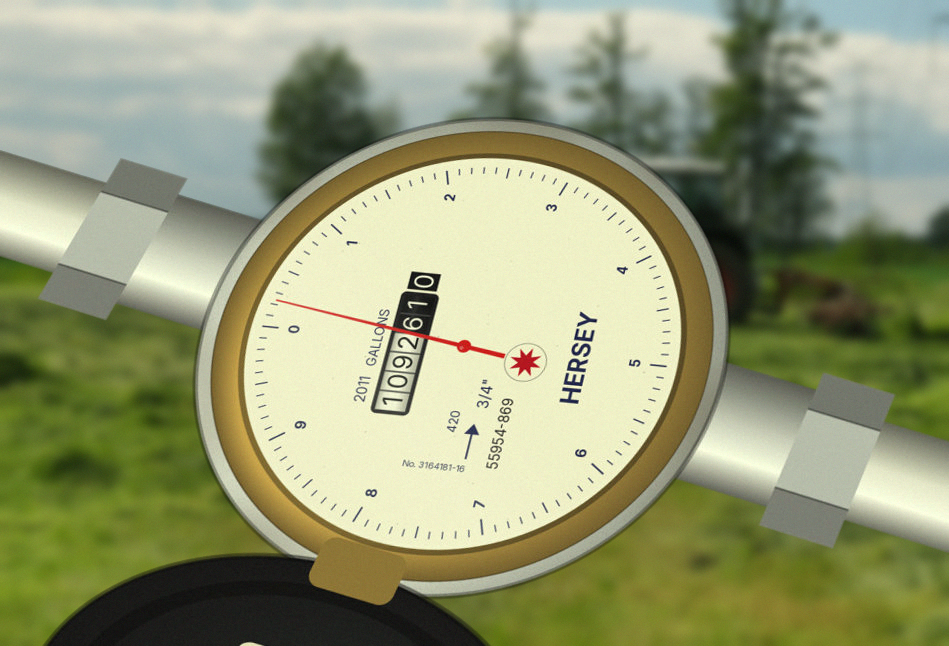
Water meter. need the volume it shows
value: 1092610.2 gal
